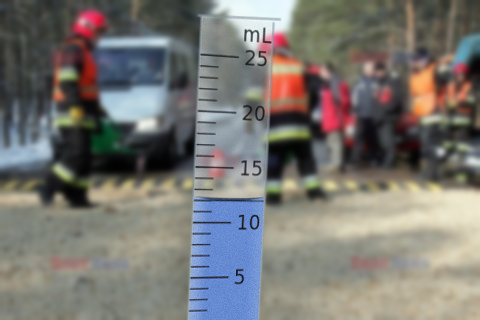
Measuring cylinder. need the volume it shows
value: 12 mL
